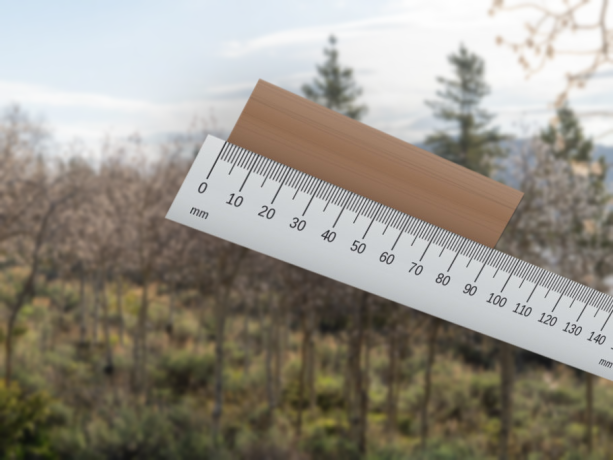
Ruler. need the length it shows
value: 90 mm
